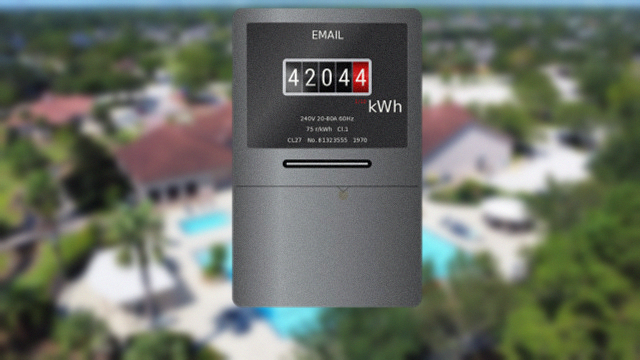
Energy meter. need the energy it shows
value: 4204.4 kWh
